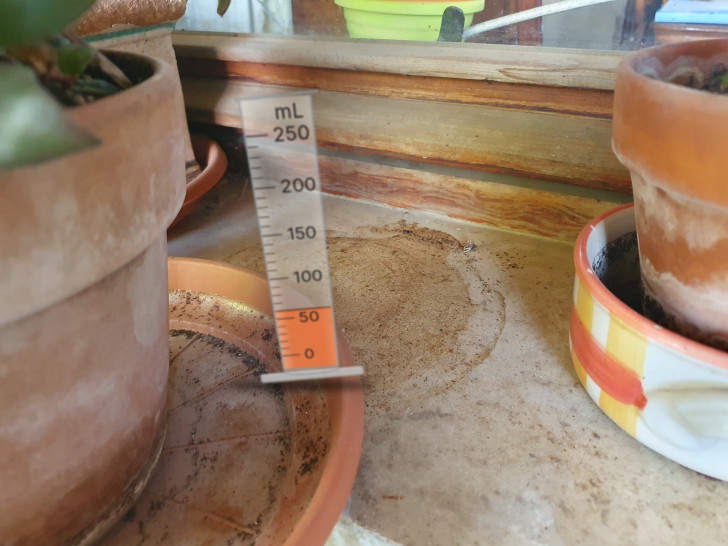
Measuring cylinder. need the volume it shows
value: 60 mL
